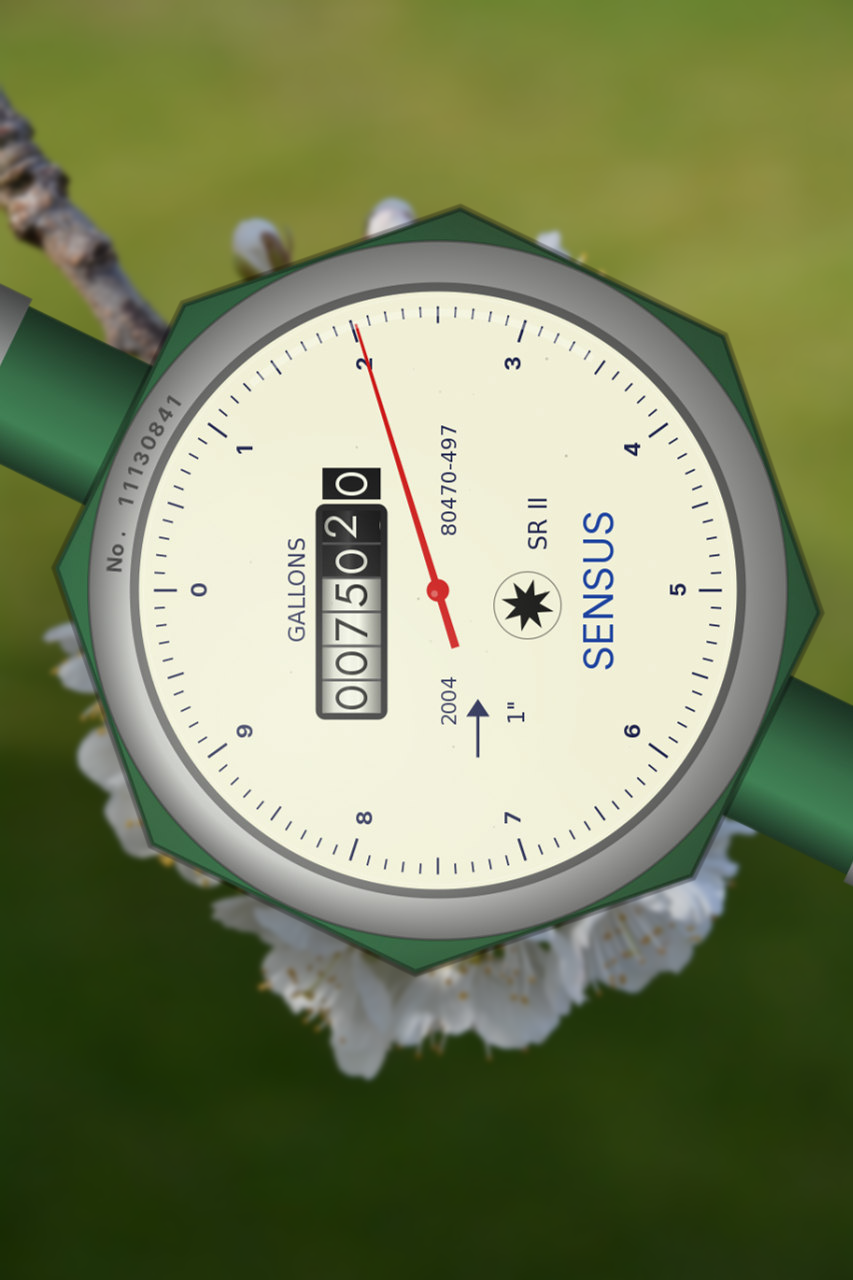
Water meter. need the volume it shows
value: 75022.0 gal
